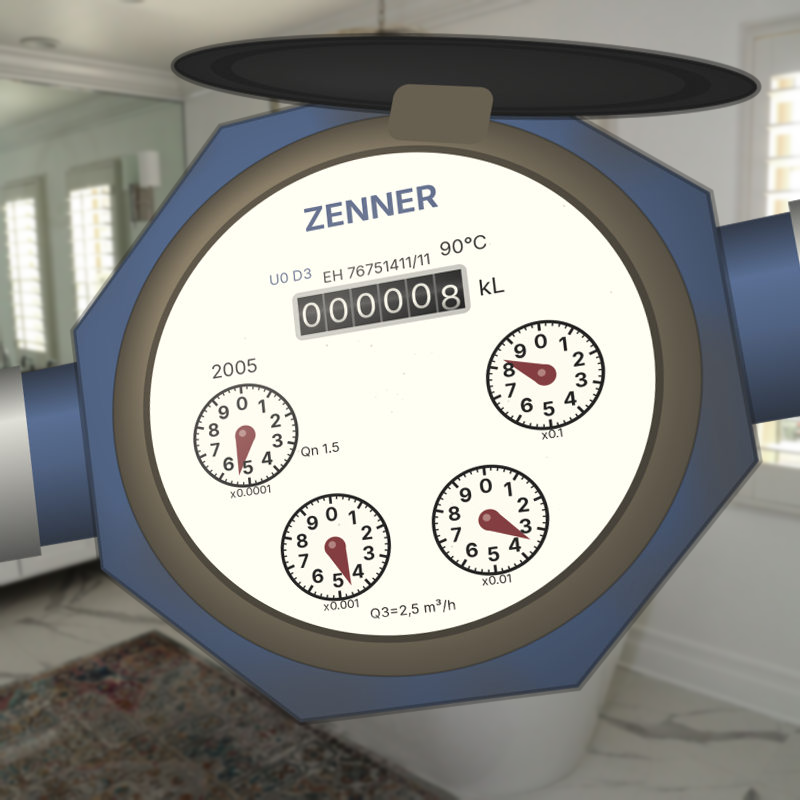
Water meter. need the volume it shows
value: 7.8345 kL
